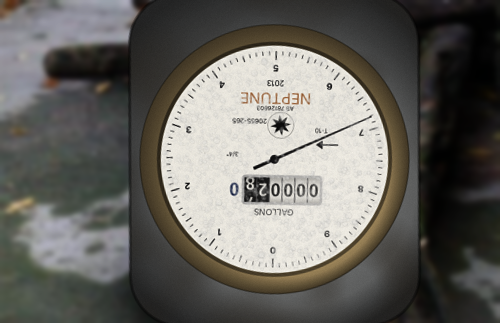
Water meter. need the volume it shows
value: 276.8 gal
